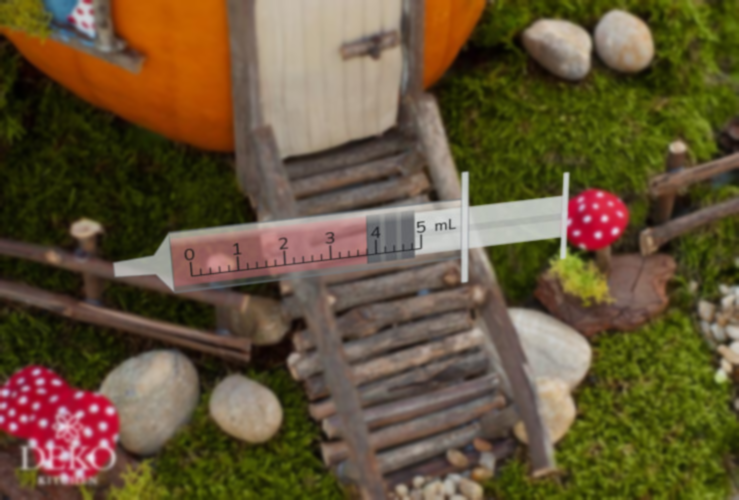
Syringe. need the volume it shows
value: 3.8 mL
